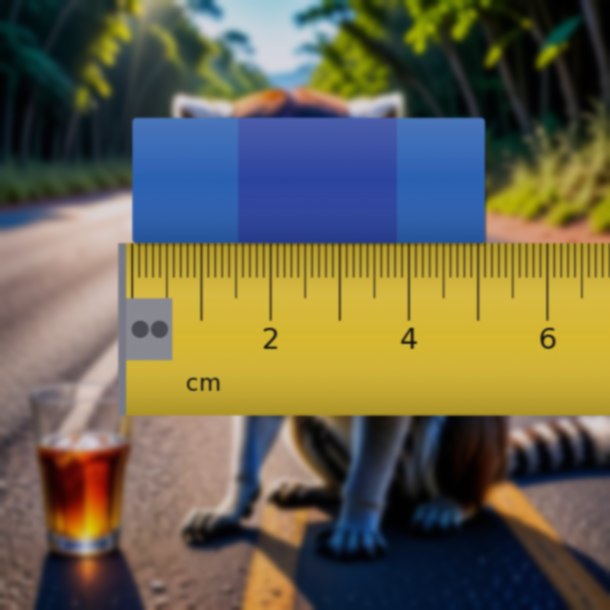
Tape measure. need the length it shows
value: 5.1 cm
